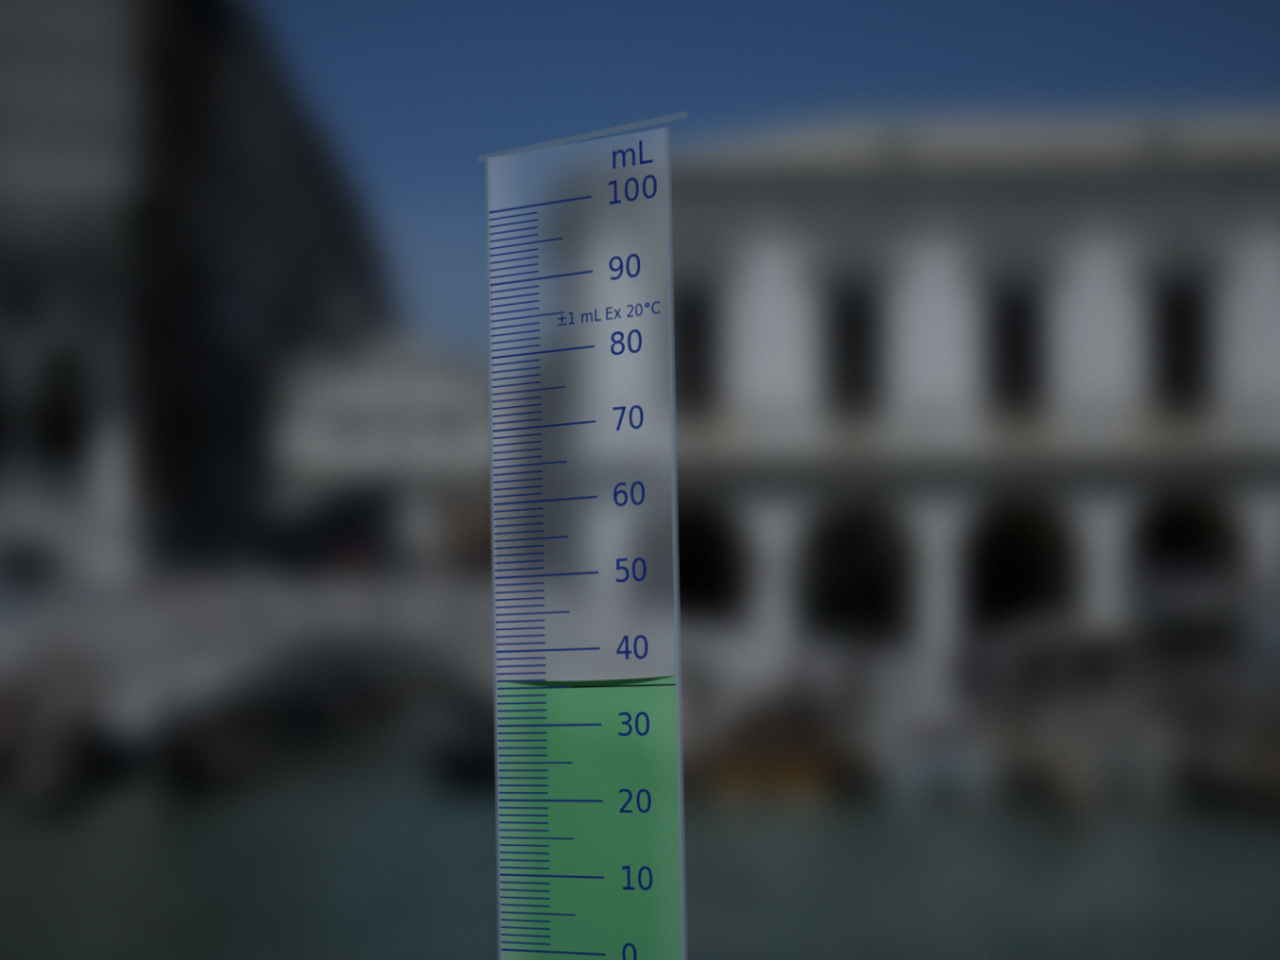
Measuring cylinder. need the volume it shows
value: 35 mL
